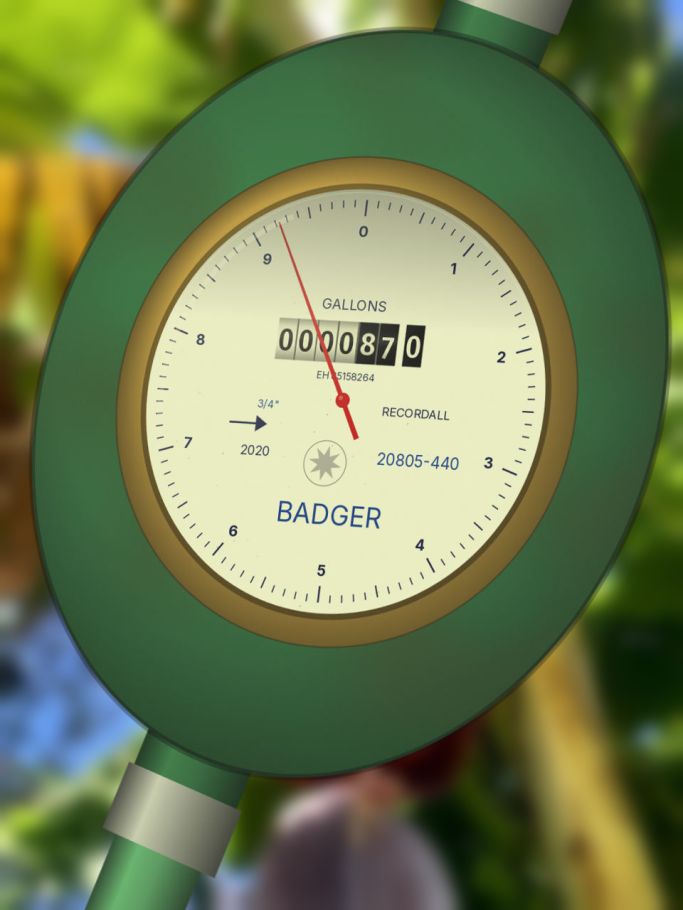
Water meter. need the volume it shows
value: 869.2 gal
